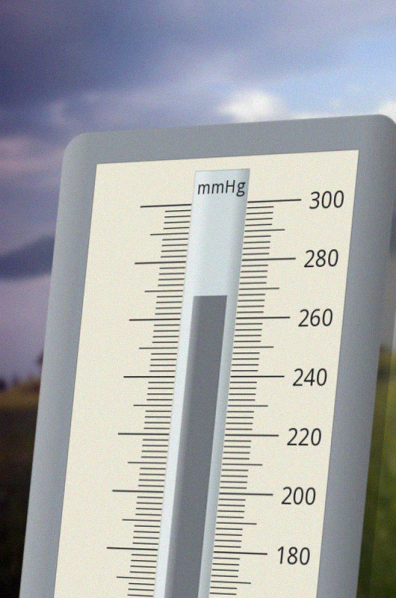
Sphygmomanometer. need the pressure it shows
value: 268 mmHg
